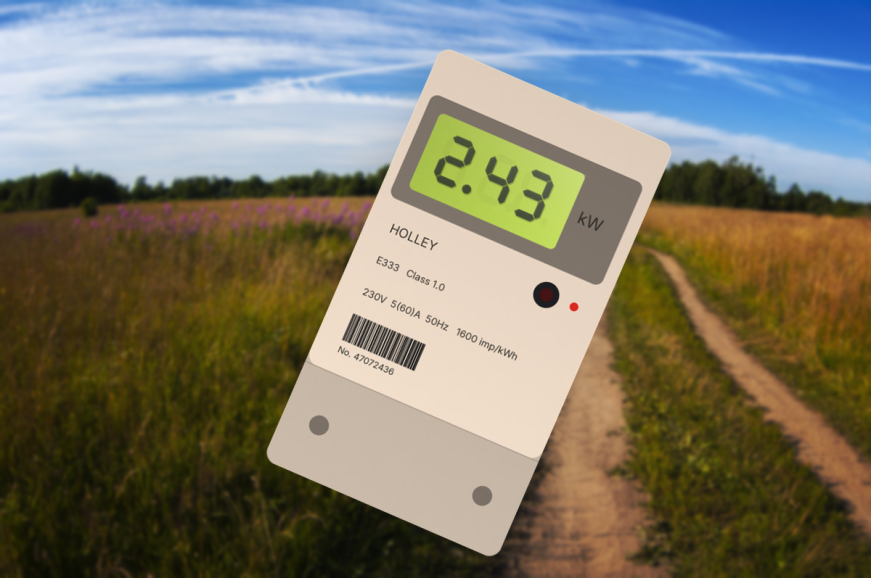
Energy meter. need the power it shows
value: 2.43 kW
